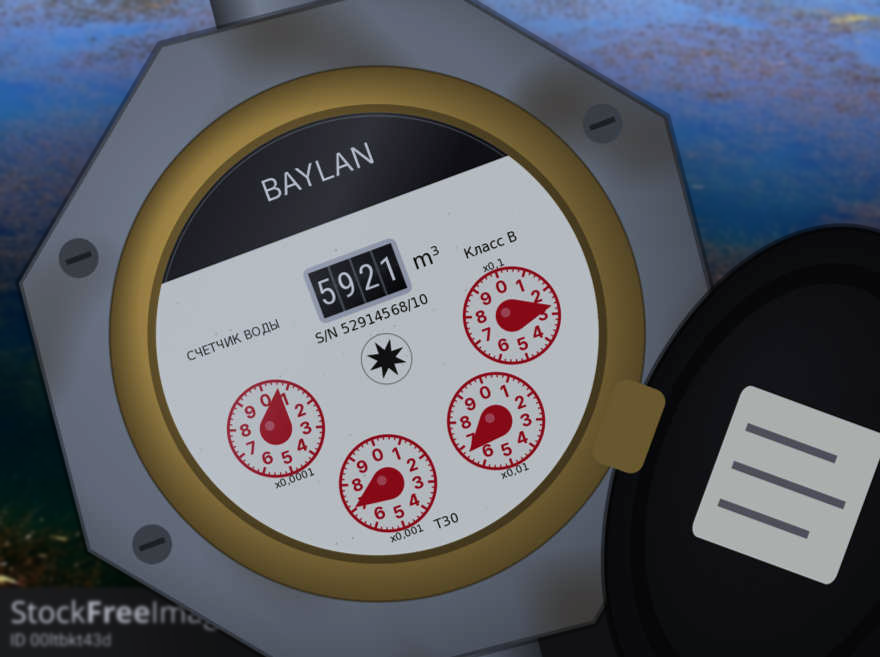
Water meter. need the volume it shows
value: 5921.2670 m³
